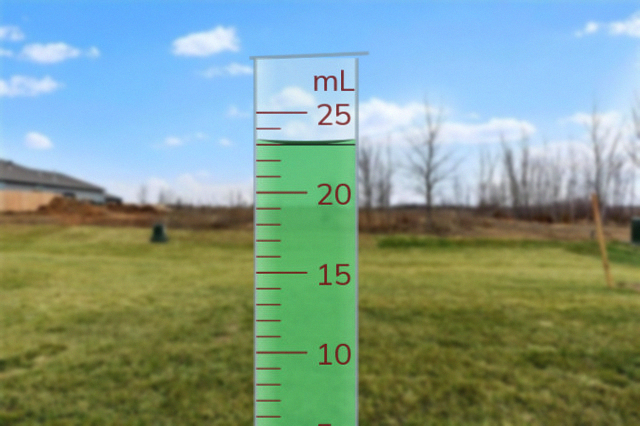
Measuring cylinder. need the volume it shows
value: 23 mL
